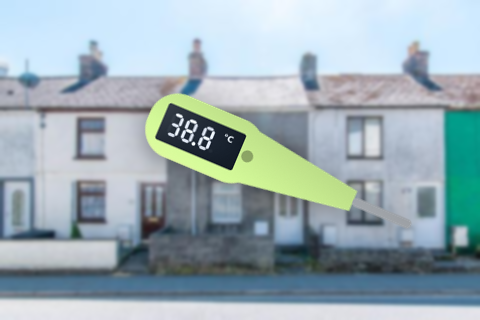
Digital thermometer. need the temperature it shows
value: 38.8 °C
